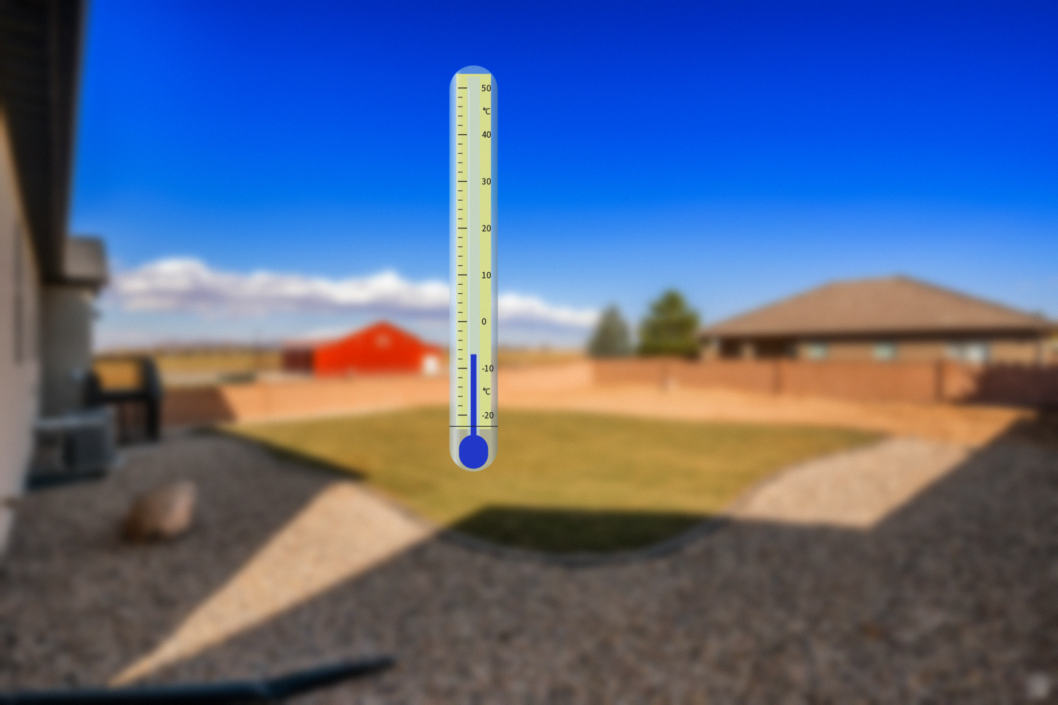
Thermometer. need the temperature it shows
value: -7 °C
